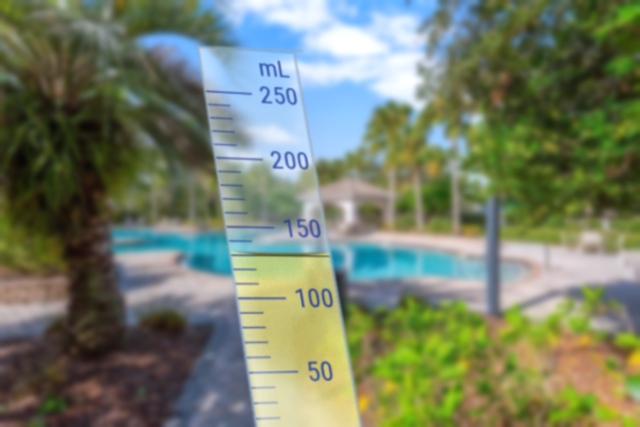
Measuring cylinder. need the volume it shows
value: 130 mL
